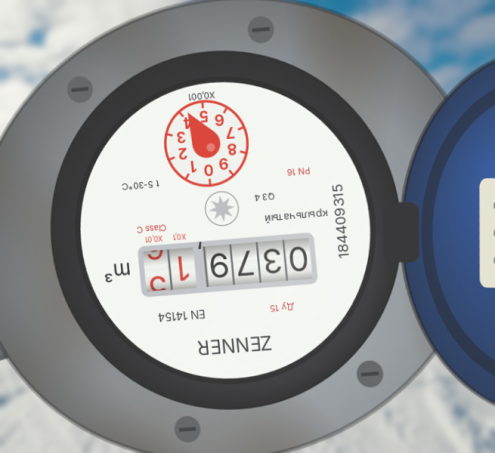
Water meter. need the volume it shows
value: 379.154 m³
